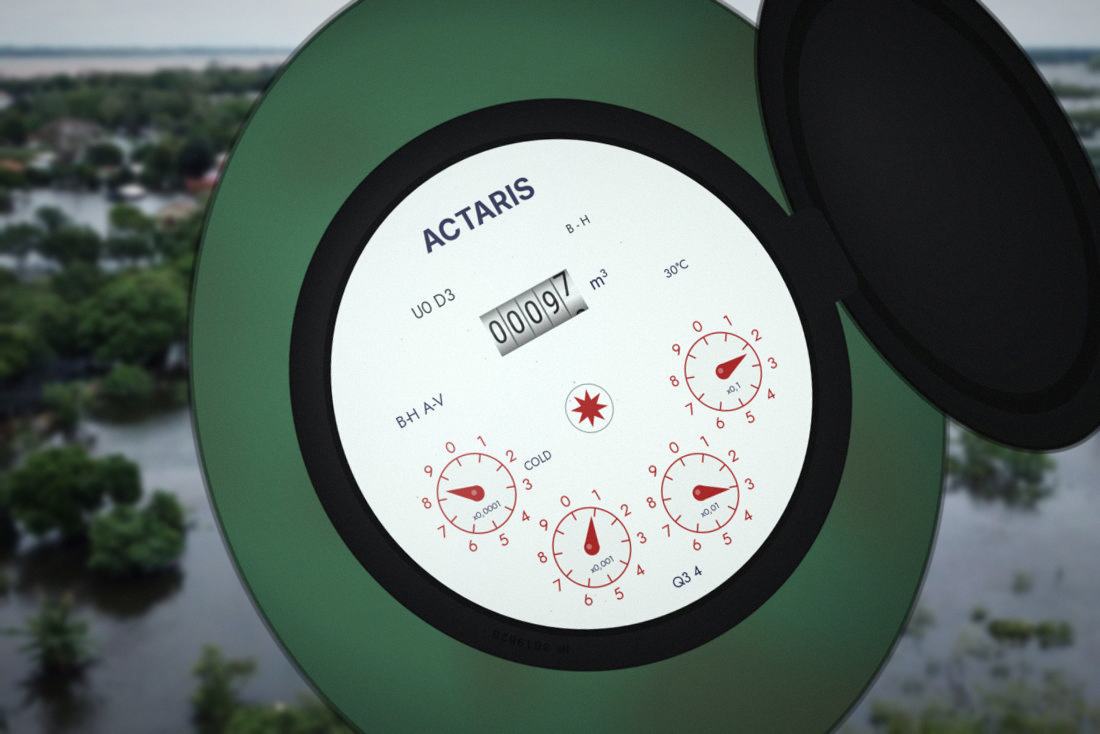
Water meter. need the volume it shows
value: 97.2308 m³
